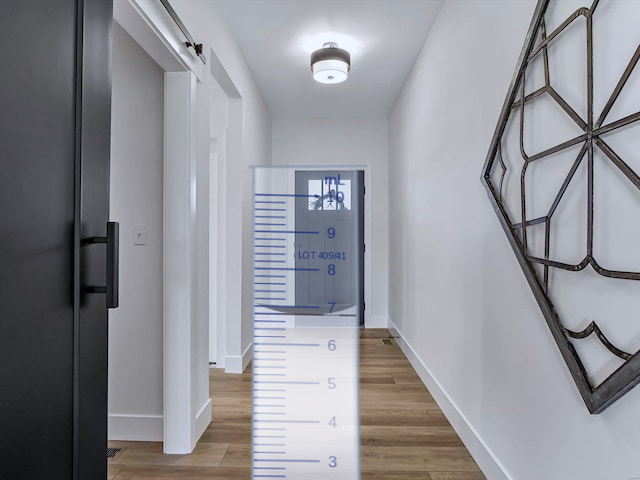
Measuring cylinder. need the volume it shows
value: 6.8 mL
